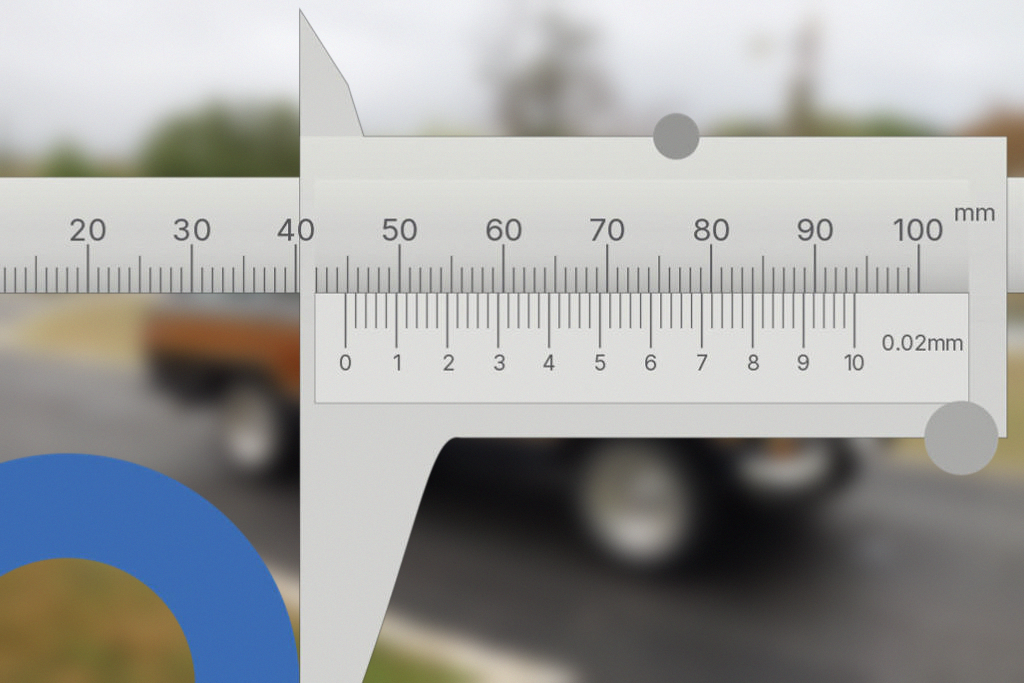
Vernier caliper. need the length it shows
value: 44.8 mm
